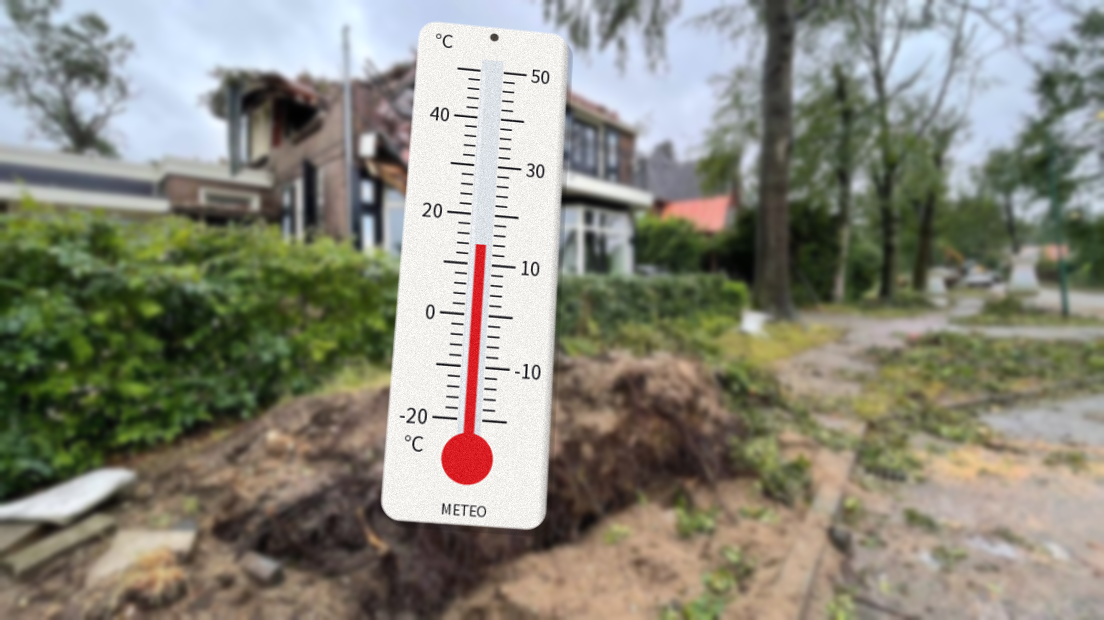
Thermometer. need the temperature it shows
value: 14 °C
